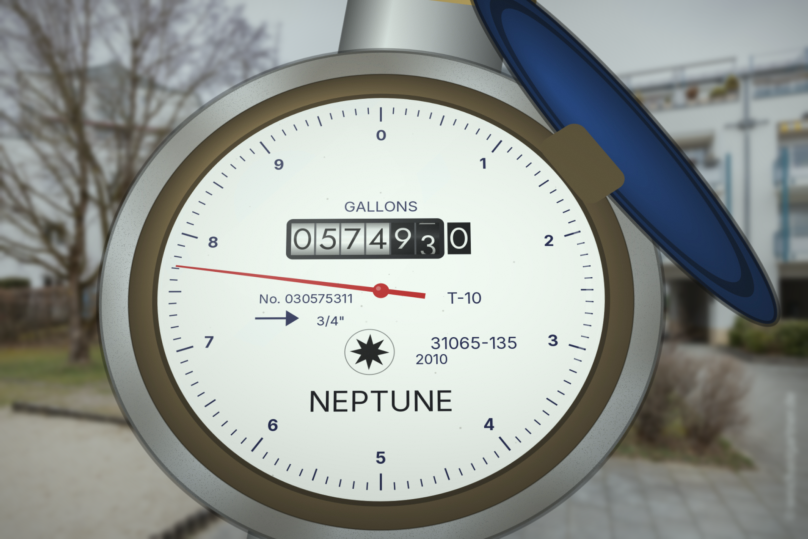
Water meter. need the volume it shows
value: 574927.7 gal
